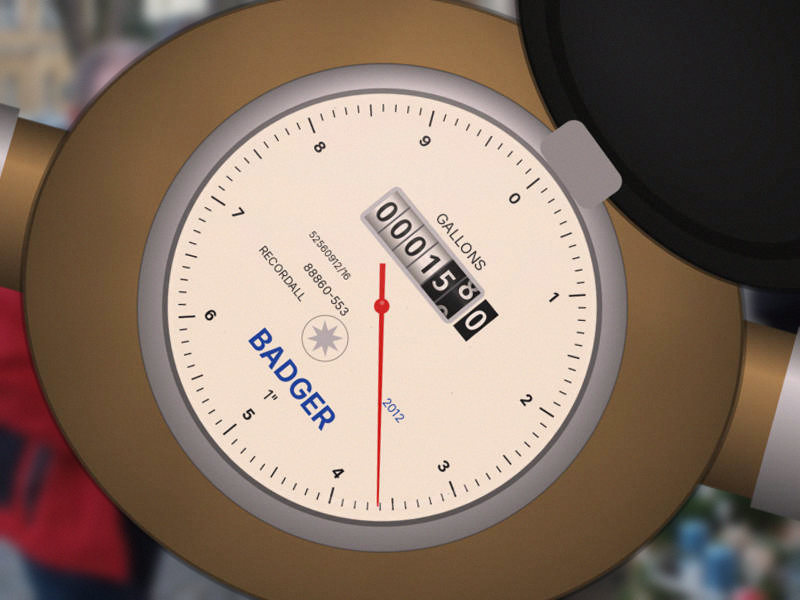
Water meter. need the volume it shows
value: 1583.6 gal
